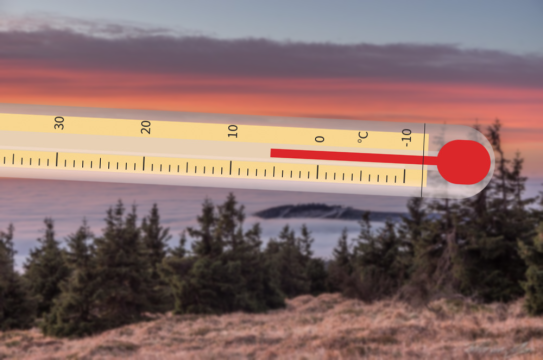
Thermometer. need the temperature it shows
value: 5.5 °C
